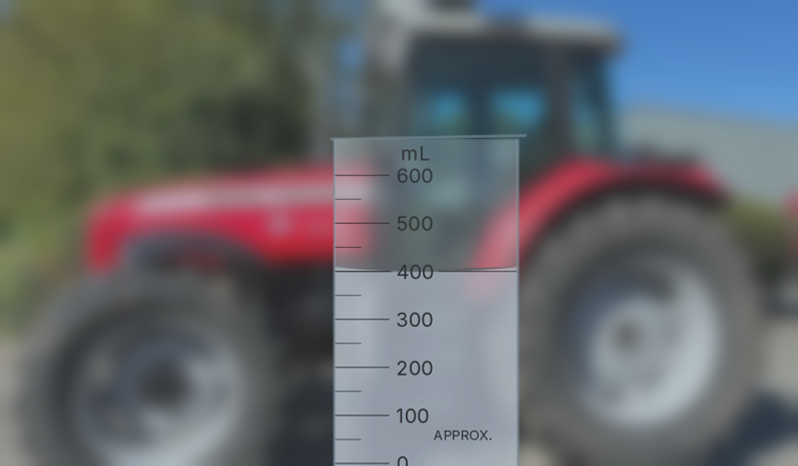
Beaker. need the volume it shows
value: 400 mL
